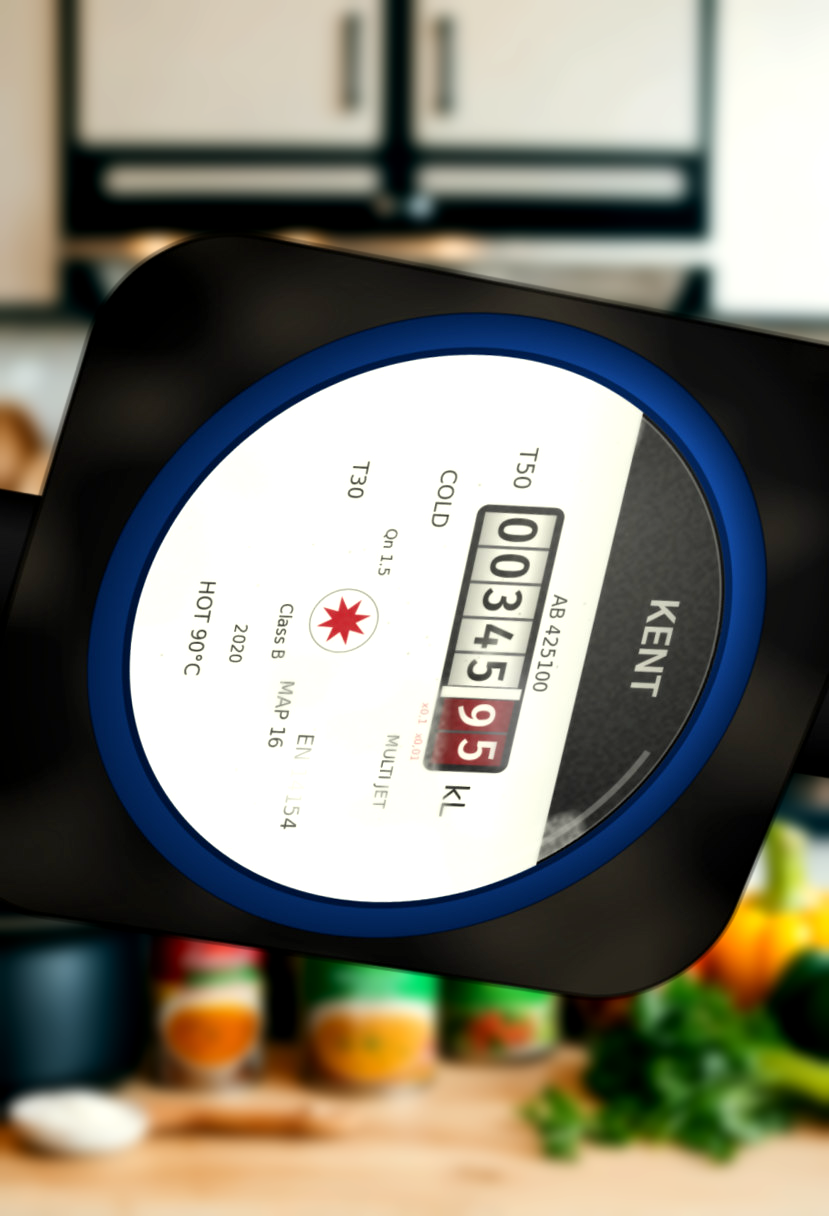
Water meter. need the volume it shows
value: 345.95 kL
